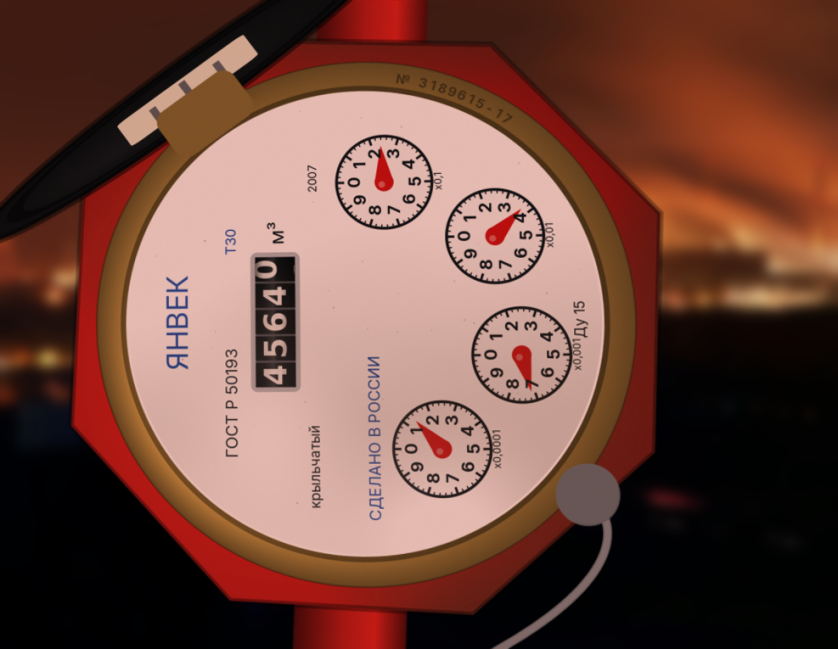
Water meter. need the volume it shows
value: 45640.2371 m³
